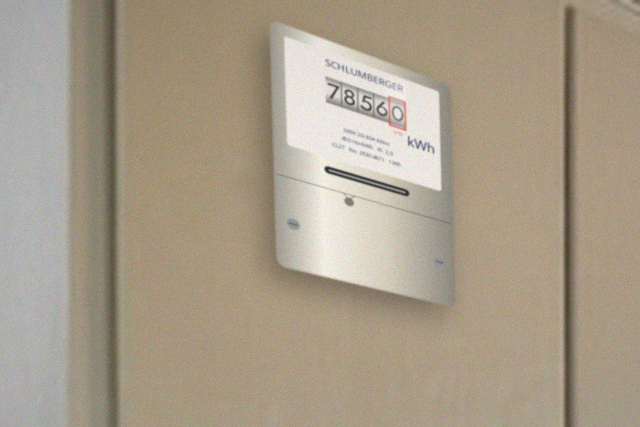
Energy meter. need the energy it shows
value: 7856.0 kWh
